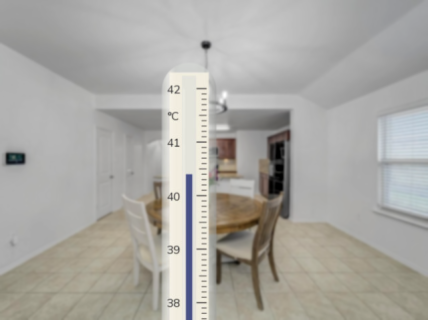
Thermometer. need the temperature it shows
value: 40.4 °C
